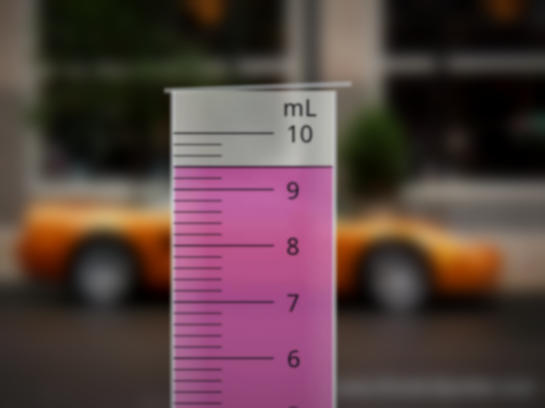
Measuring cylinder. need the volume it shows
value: 9.4 mL
